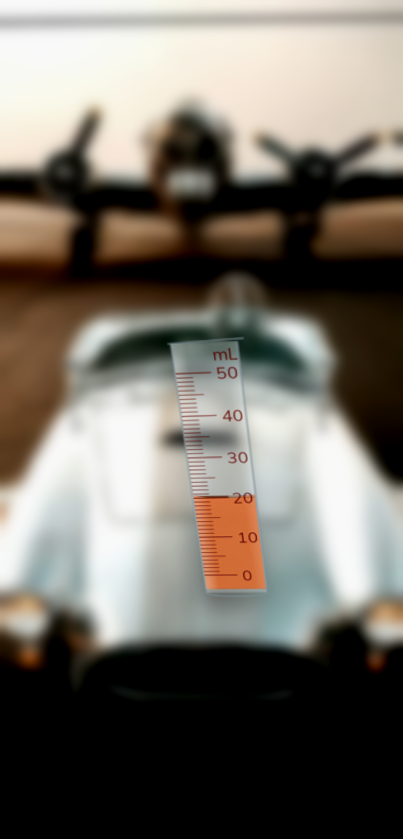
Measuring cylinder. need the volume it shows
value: 20 mL
